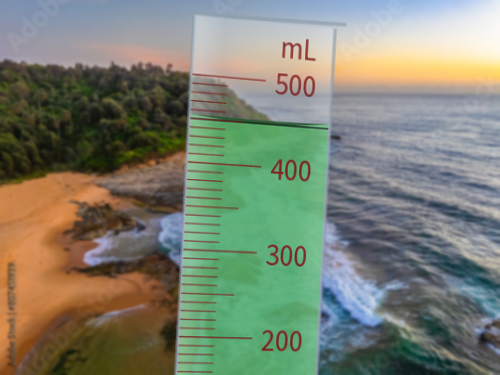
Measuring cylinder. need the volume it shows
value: 450 mL
